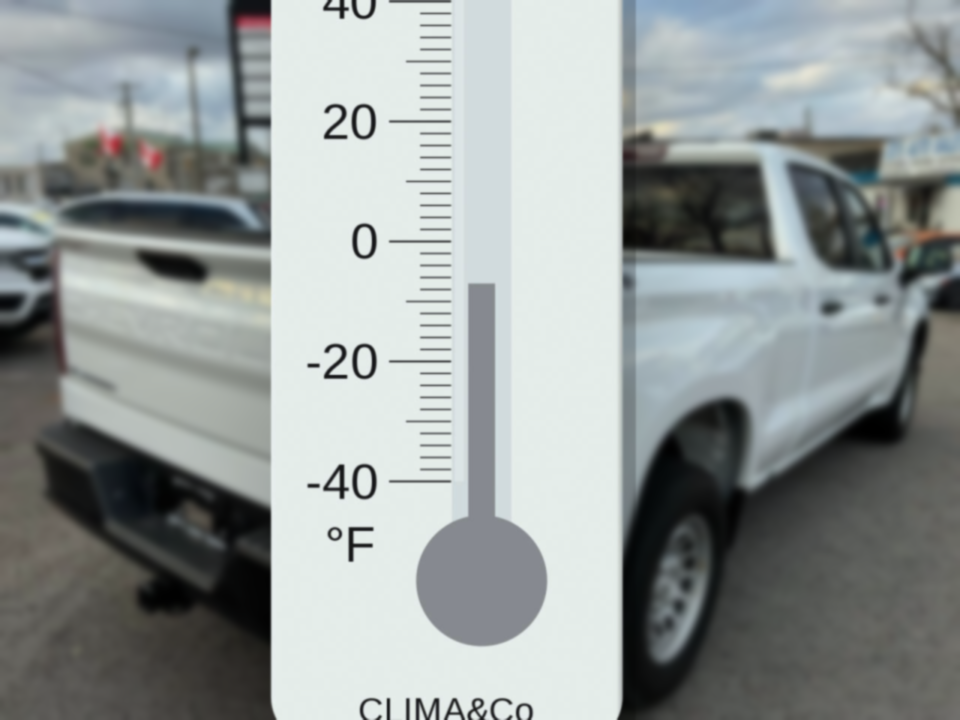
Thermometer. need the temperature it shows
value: -7 °F
